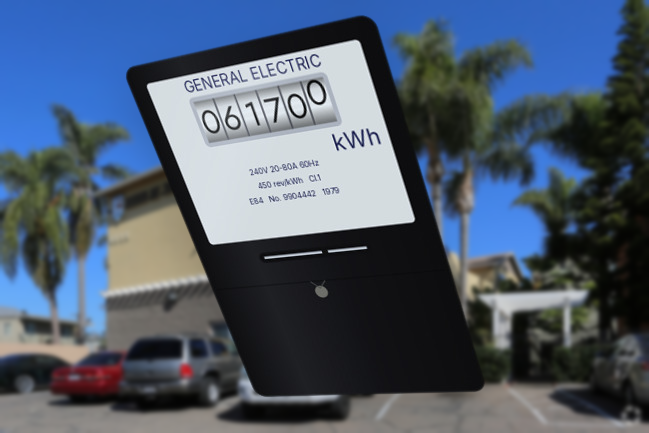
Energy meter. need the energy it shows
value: 61700 kWh
